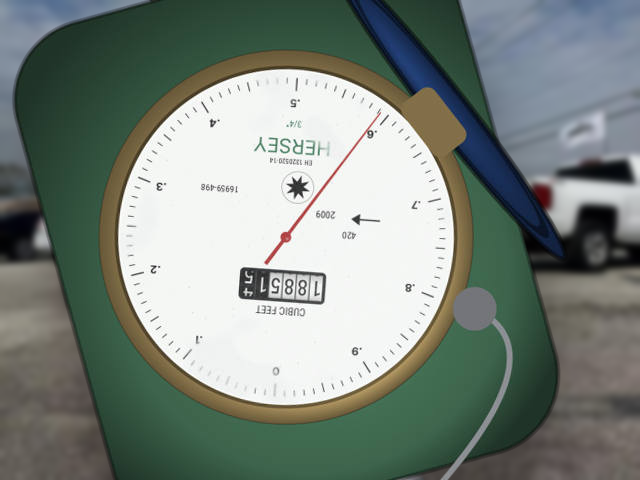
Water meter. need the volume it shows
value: 188514.59 ft³
